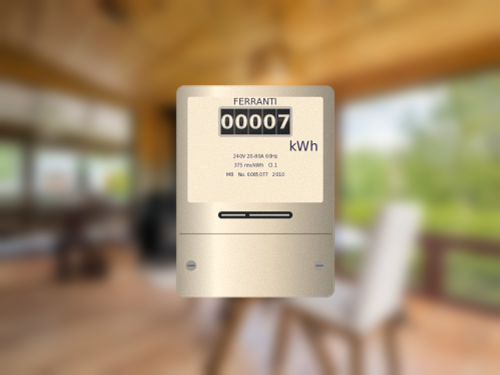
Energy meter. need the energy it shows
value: 7 kWh
